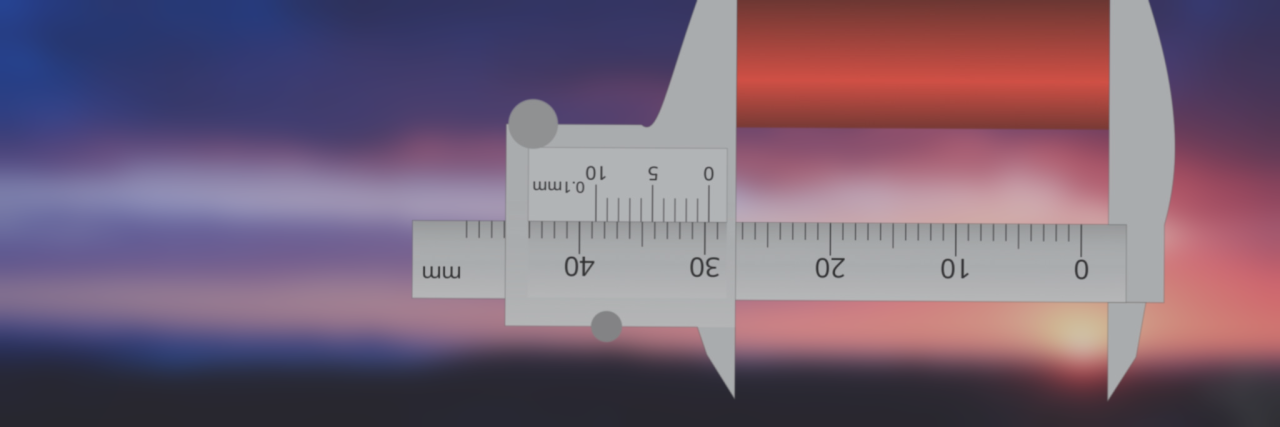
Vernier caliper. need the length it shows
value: 29.7 mm
